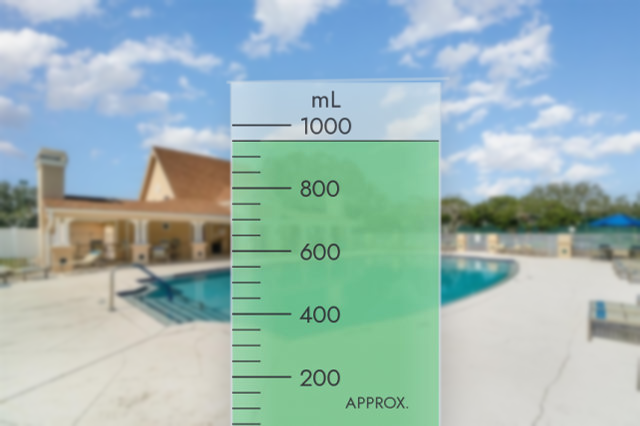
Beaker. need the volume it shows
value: 950 mL
